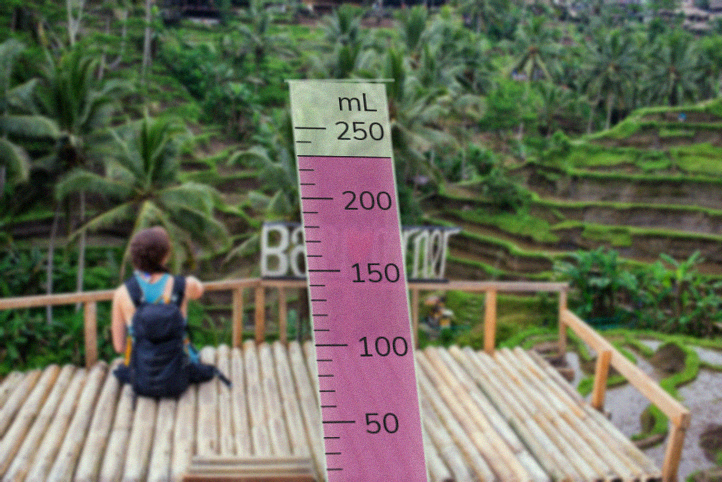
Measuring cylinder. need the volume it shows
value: 230 mL
